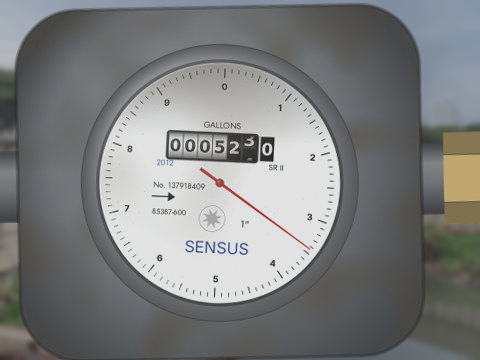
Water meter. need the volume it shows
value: 5233.4 gal
